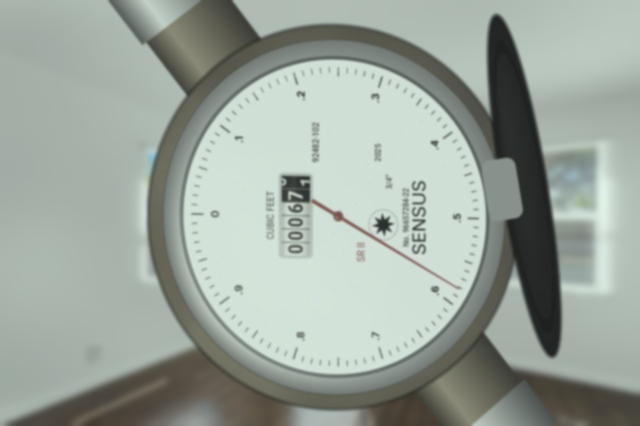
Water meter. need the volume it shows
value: 670.58 ft³
